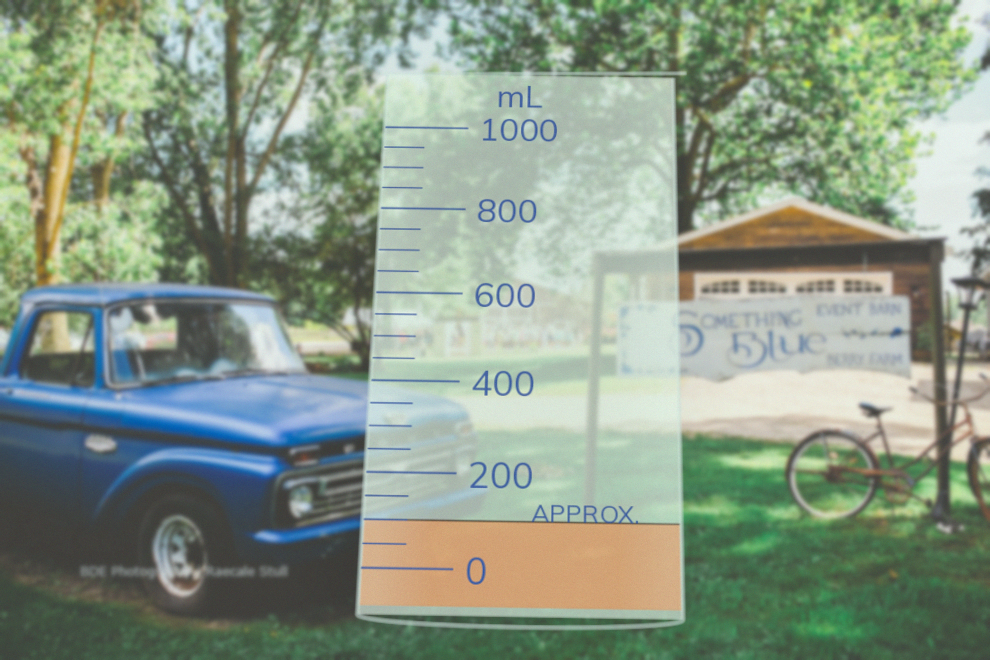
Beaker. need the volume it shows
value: 100 mL
